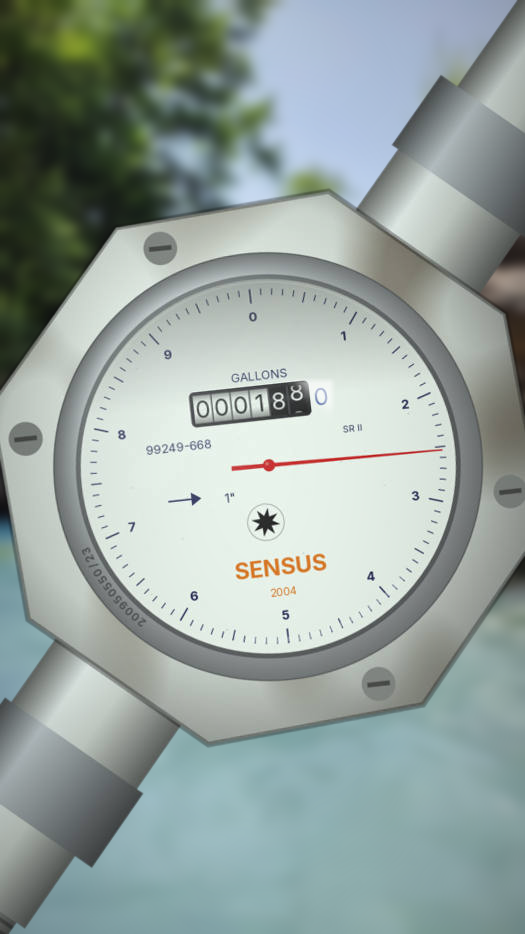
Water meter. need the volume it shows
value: 1882.5 gal
